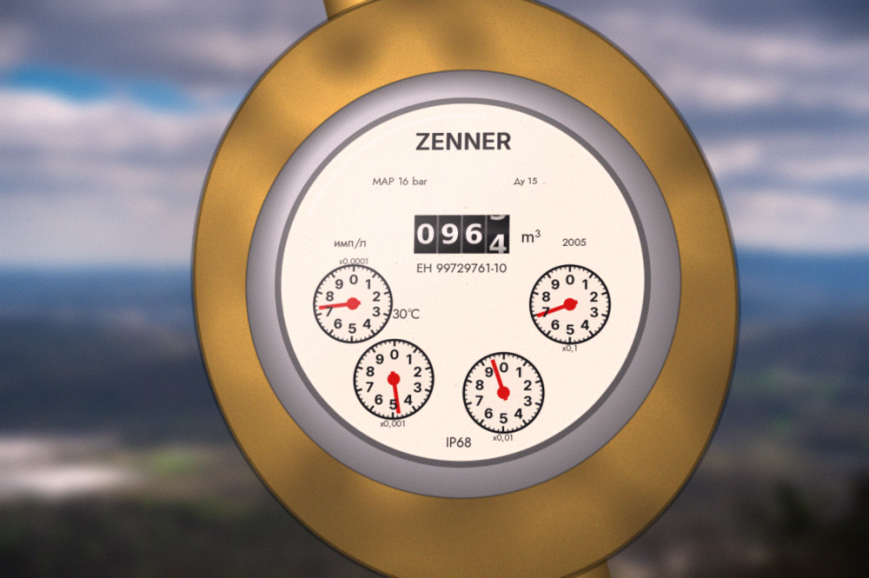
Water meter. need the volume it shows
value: 963.6947 m³
